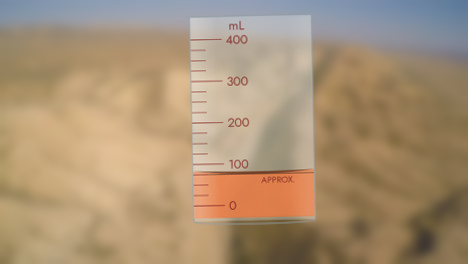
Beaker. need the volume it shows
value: 75 mL
